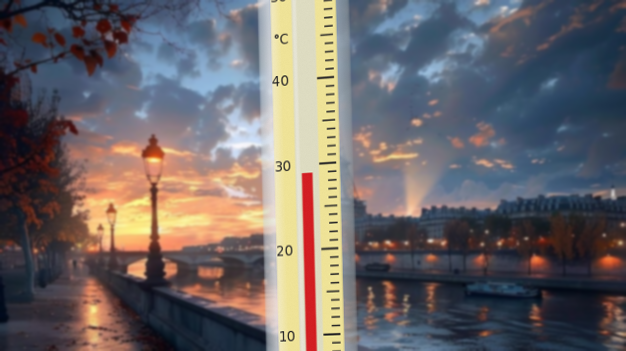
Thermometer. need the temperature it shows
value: 29 °C
